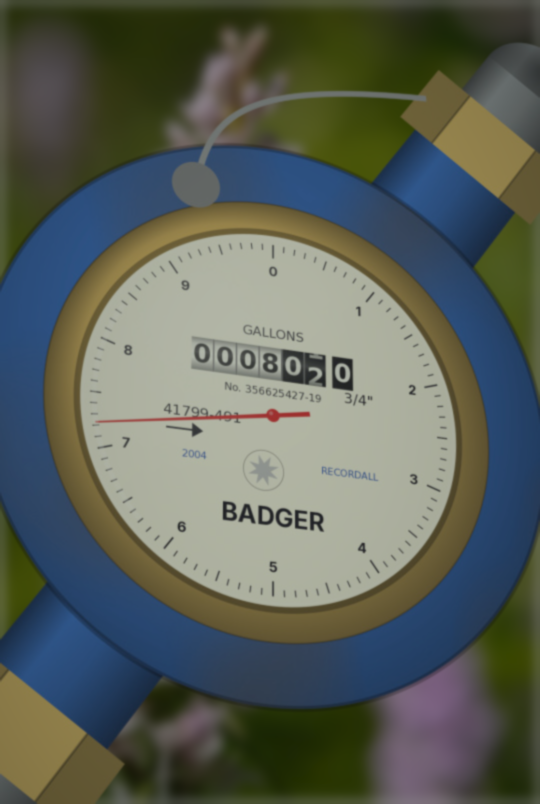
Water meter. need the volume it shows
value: 8017.2 gal
